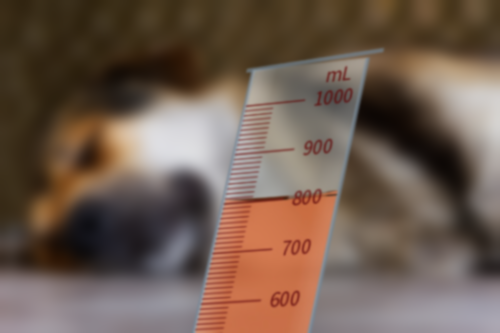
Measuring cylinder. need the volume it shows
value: 800 mL
